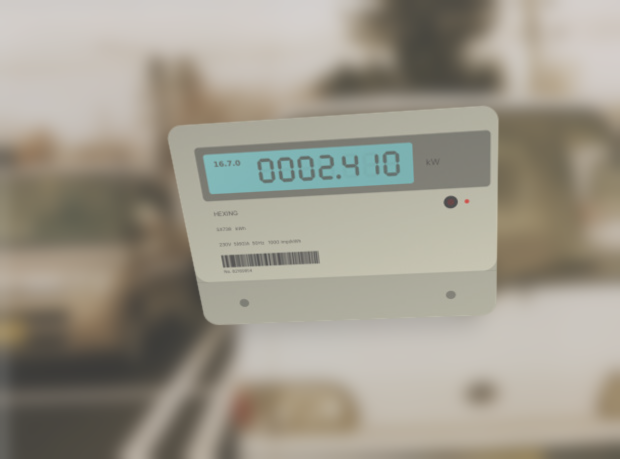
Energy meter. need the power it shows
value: 2.410 kW
